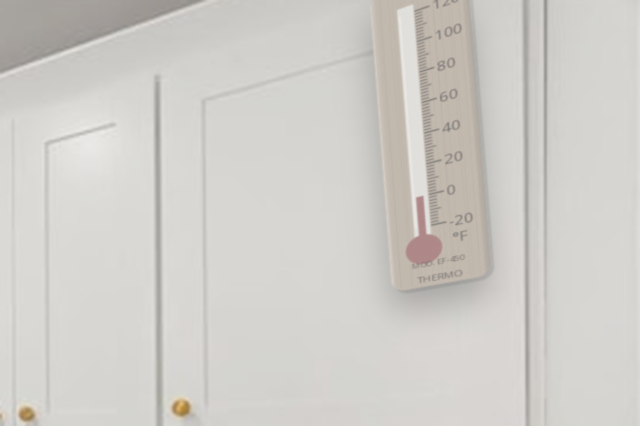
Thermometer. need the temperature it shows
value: 0 °F
